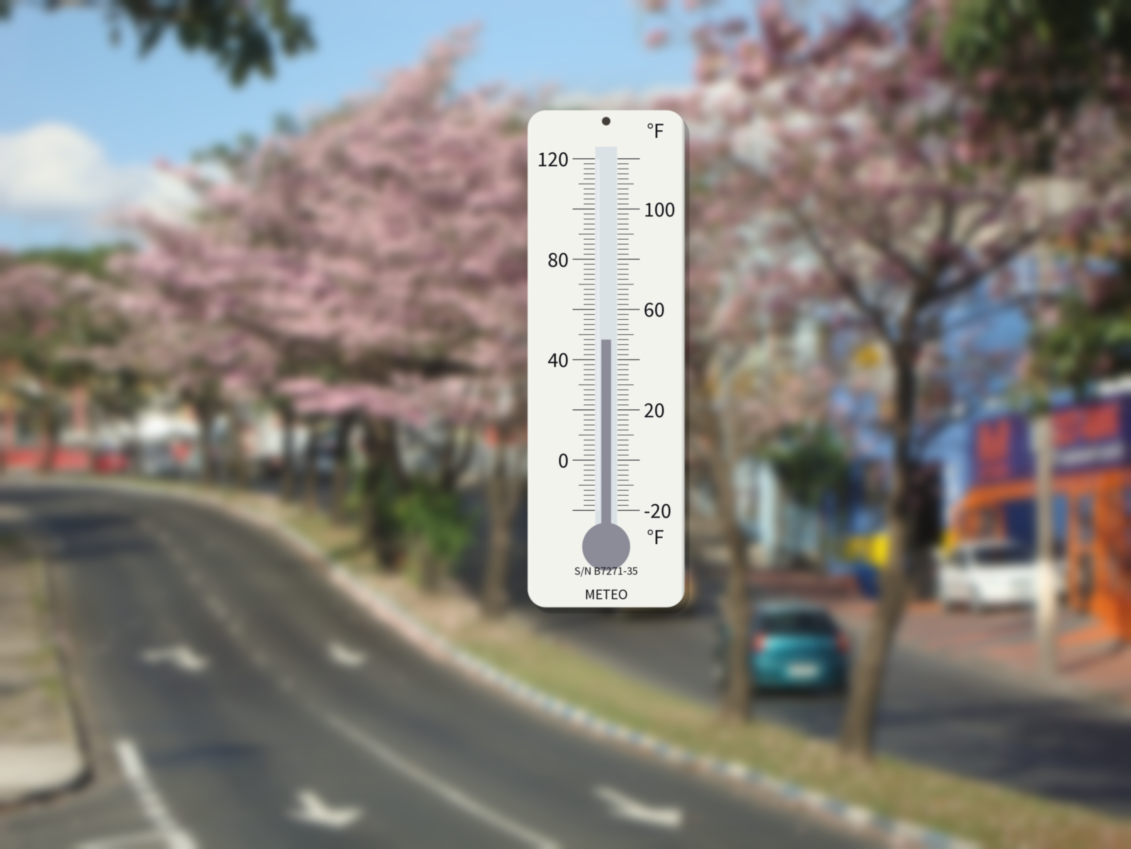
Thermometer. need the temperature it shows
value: 48 °F
